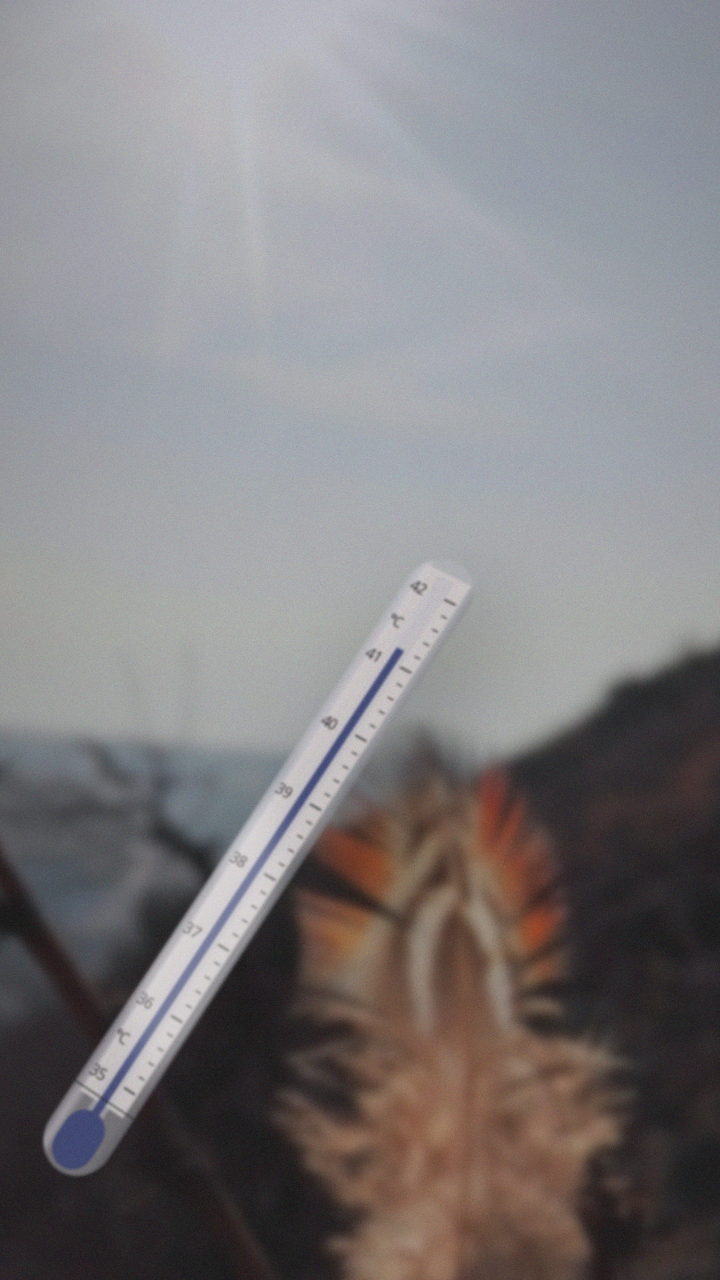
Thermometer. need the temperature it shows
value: 41.2 °C
